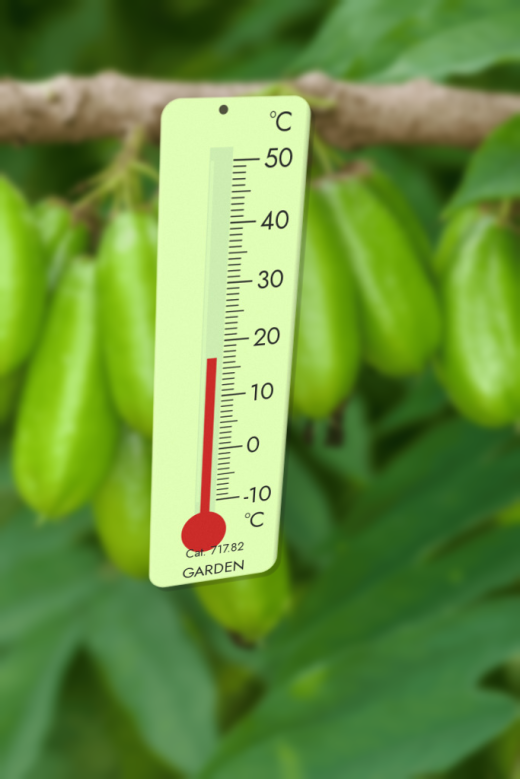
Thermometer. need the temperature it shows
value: 17 °C
